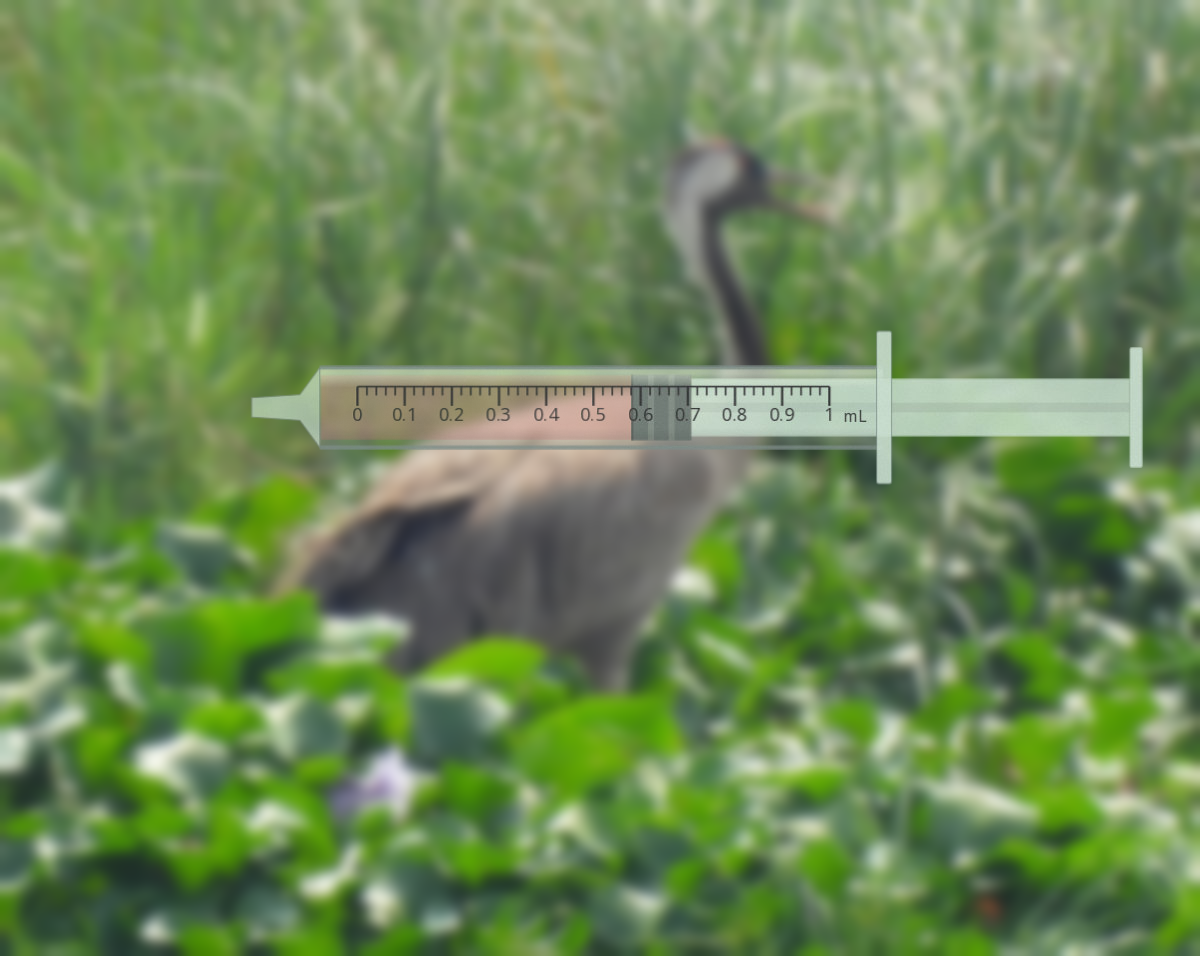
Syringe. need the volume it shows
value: 0.58 mL
